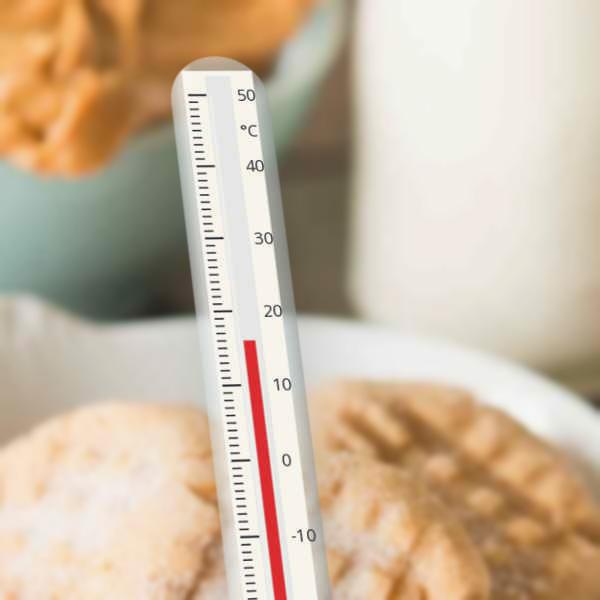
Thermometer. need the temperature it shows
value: 16 °C
